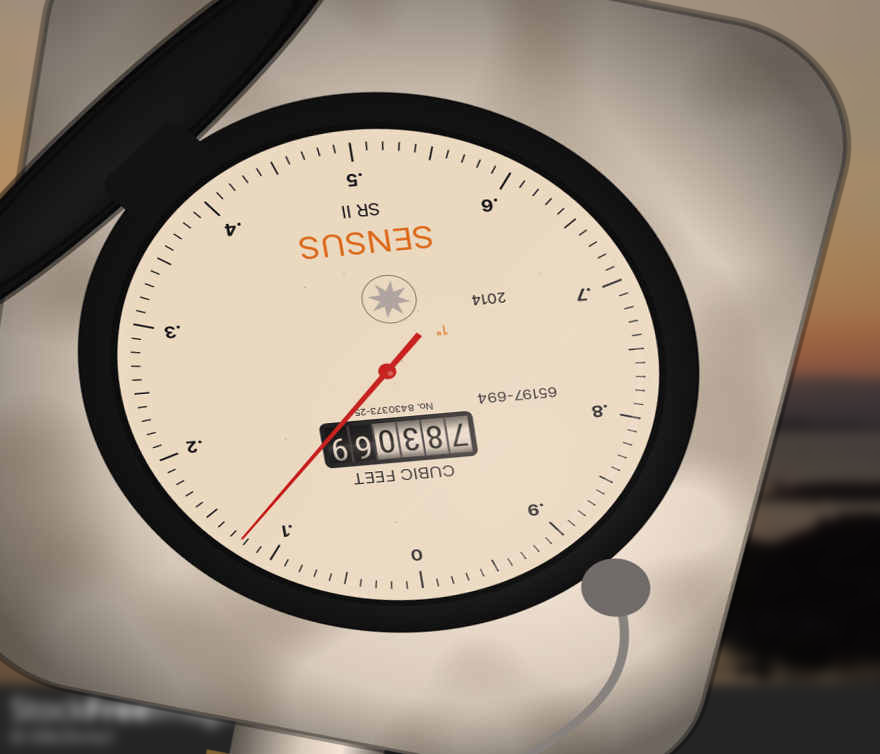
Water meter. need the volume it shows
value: 783069.12 ft³
